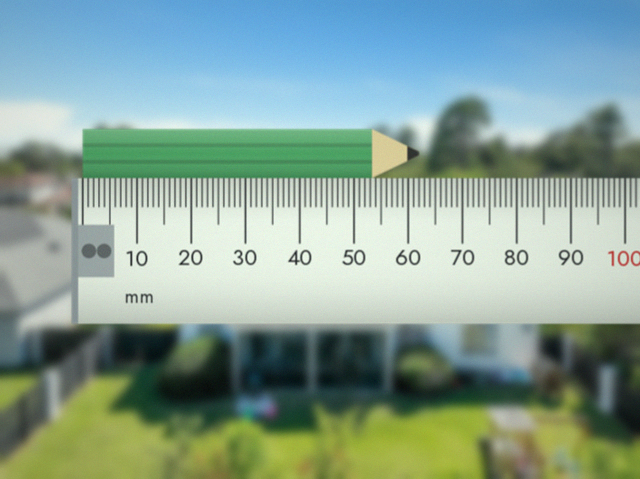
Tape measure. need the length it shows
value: 62 mm
